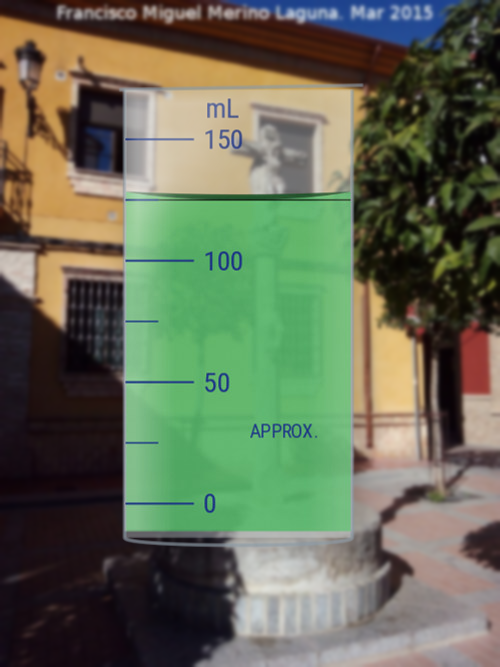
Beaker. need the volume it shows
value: 125 mL
